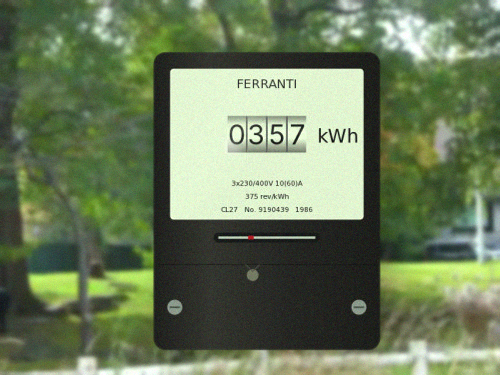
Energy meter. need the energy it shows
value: 357 kWh
